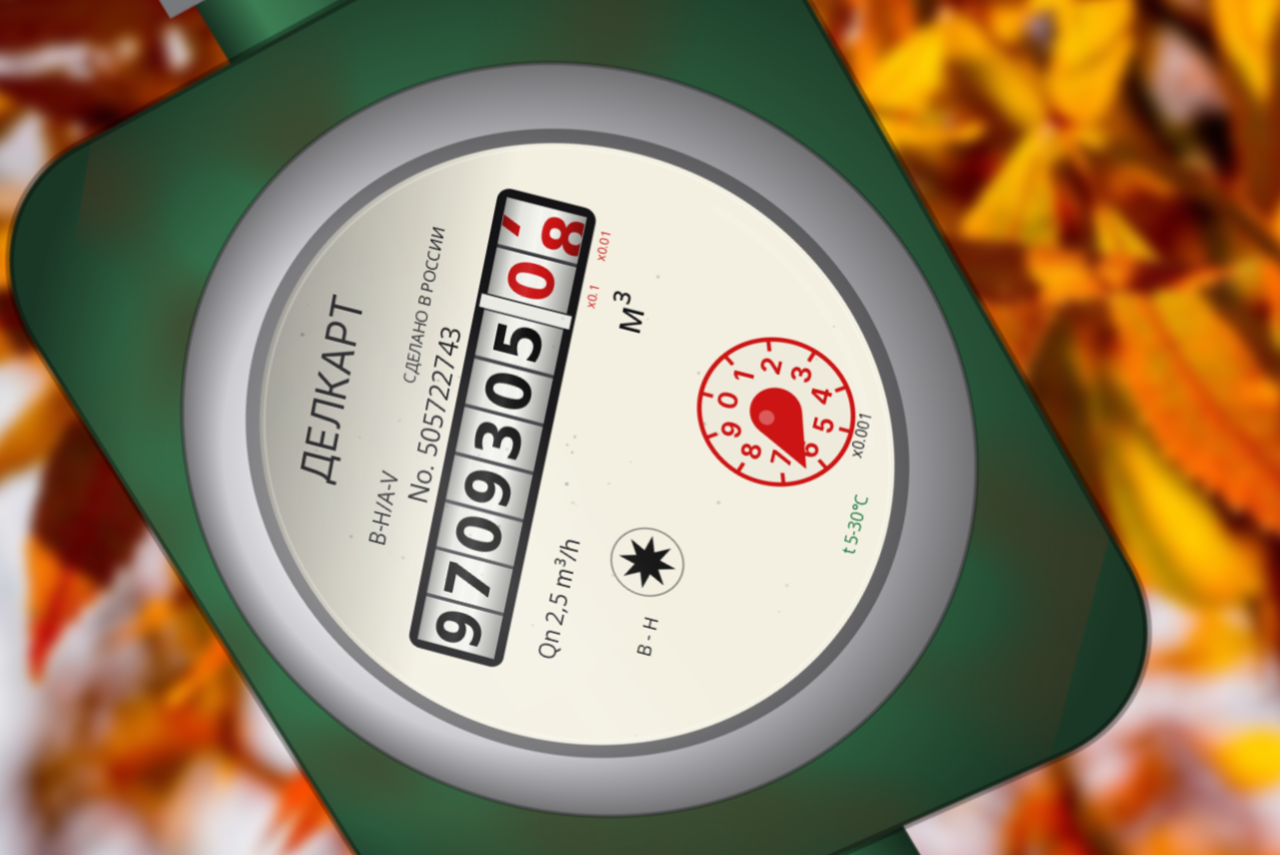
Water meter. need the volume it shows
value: 9709305.076 m³
